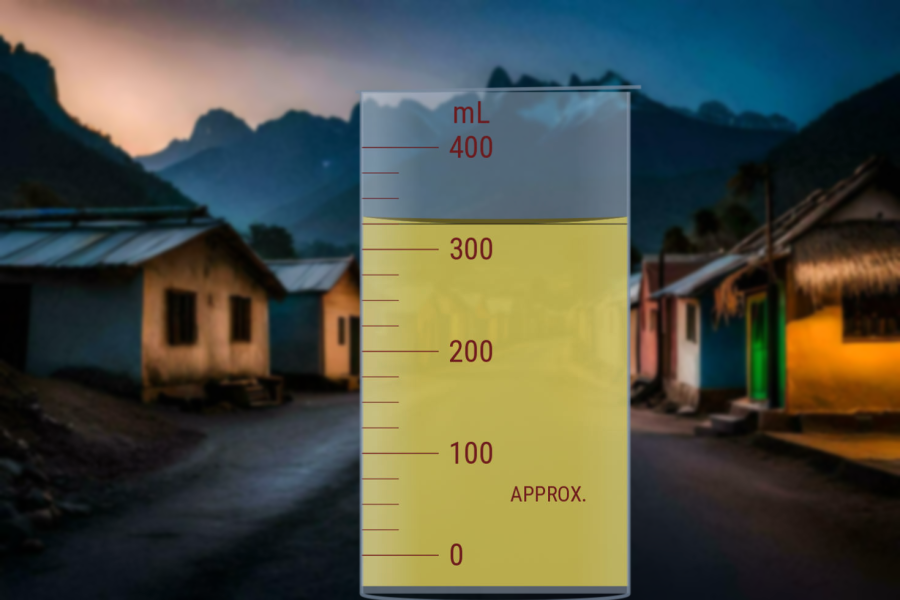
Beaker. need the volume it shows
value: 325 mL
